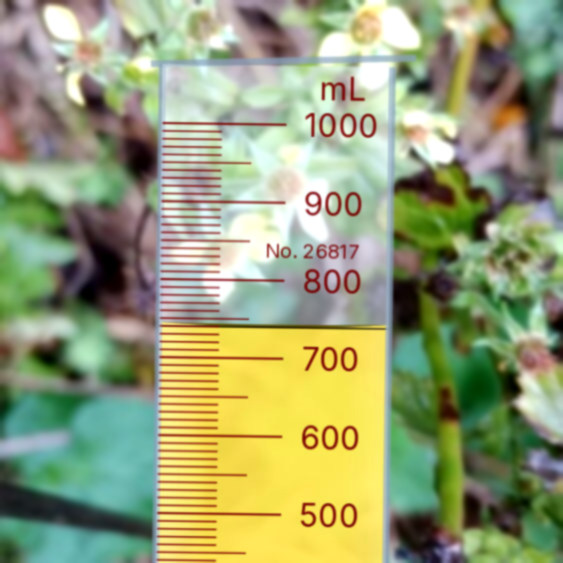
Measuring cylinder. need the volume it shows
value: 740 mL
